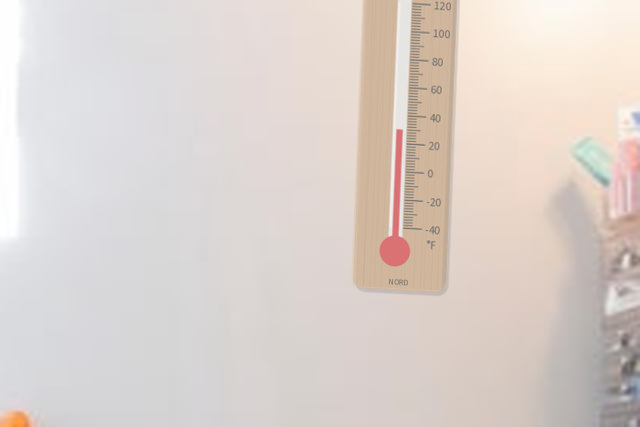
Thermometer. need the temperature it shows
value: 30 °F
